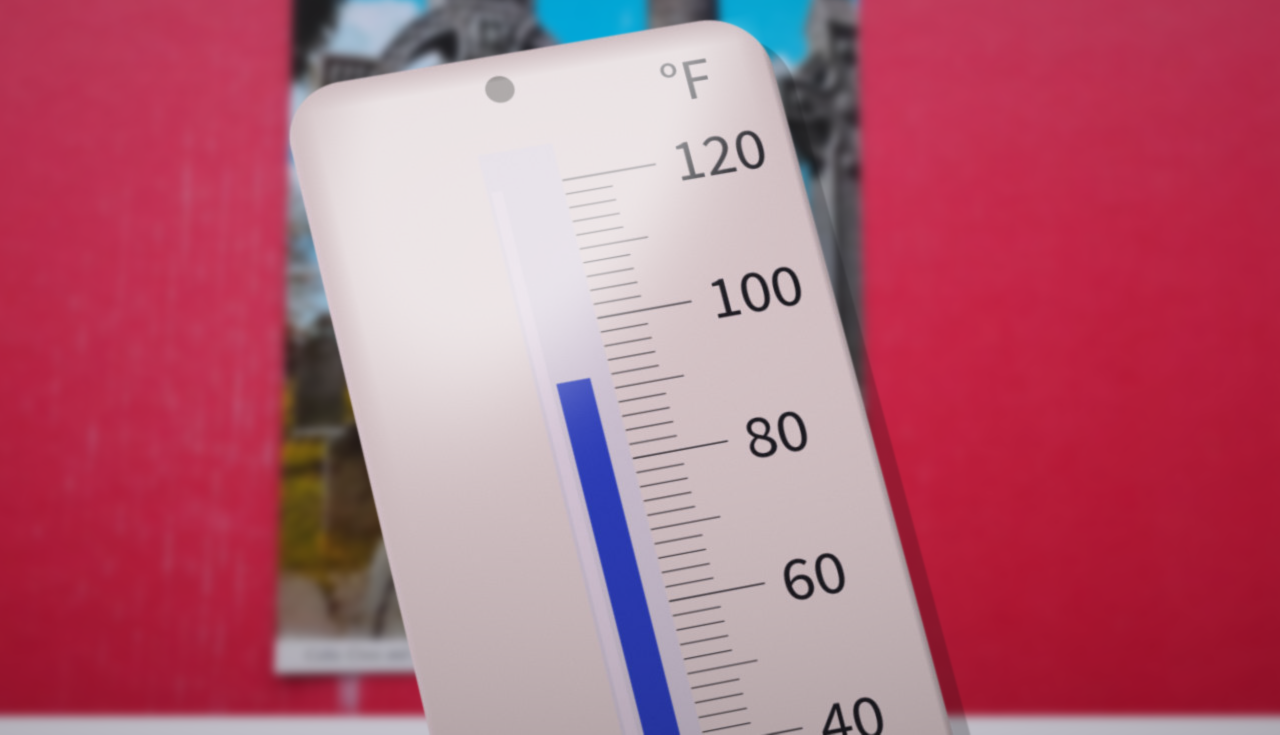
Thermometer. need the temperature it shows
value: 92 °F
